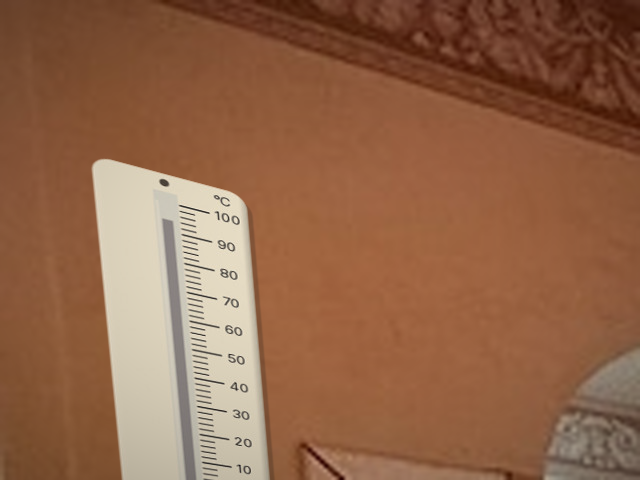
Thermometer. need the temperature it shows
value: 94 °C
